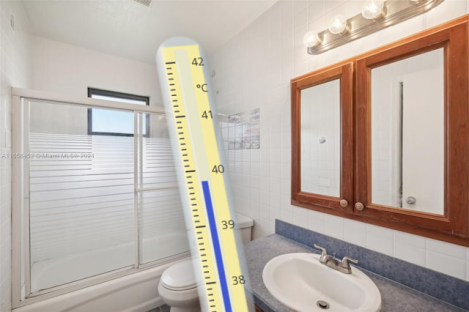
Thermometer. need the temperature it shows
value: 39.8 °C
